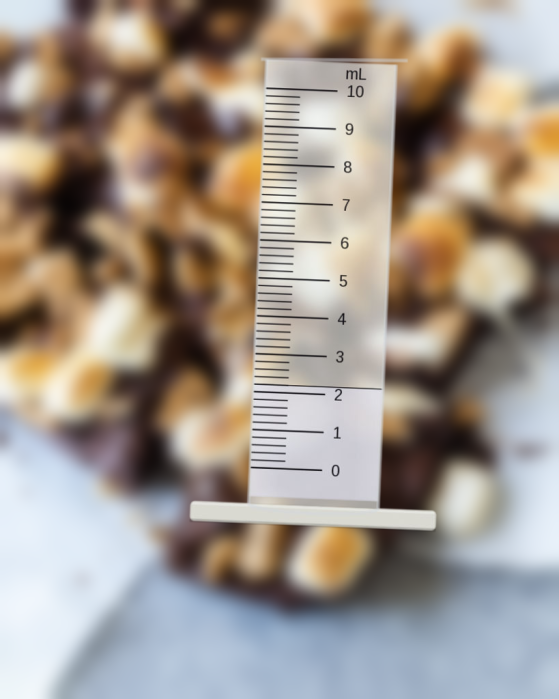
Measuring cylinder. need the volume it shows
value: 2.2 mL
